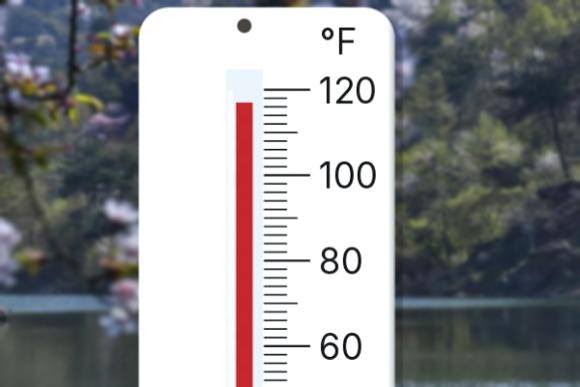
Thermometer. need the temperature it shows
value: 117 °F
